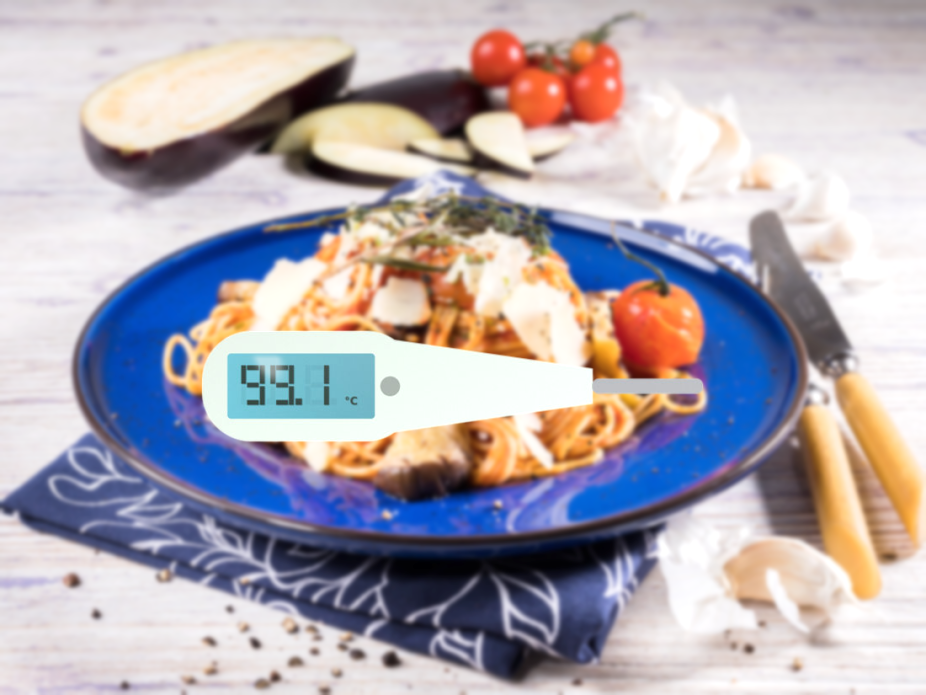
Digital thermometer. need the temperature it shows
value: 99.1 °C
